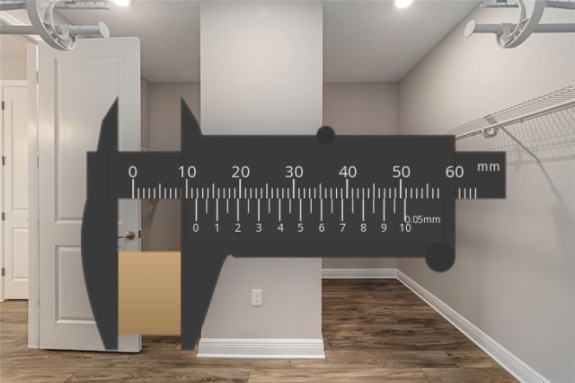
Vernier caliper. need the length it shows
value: 11.8 mm
